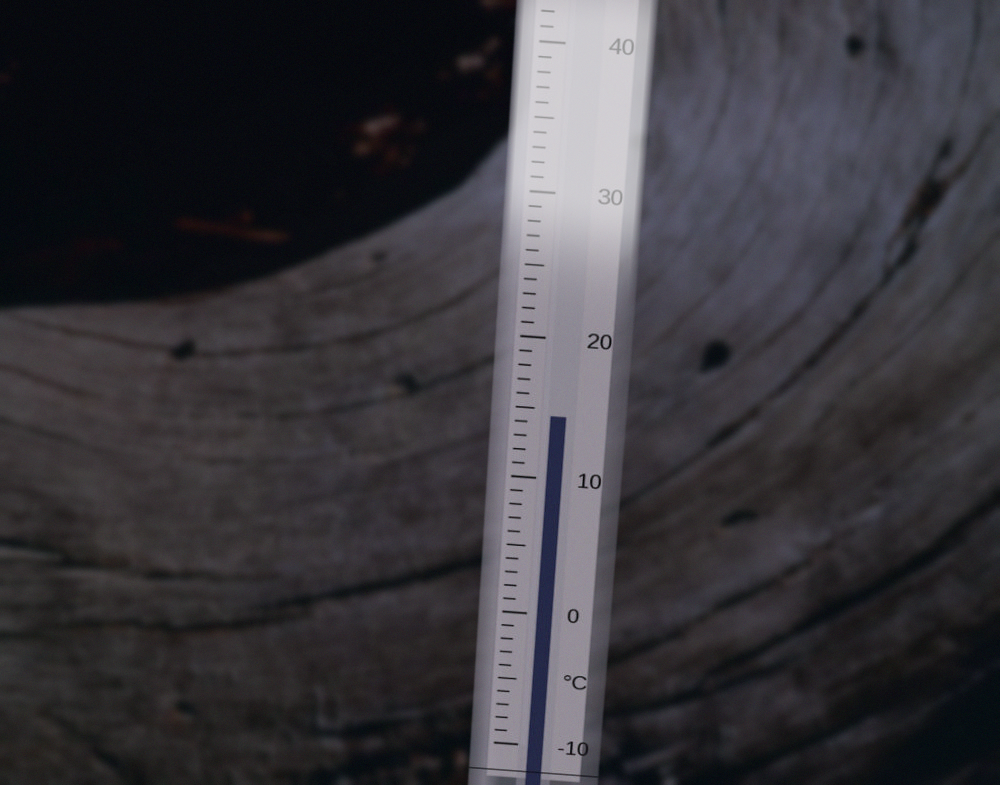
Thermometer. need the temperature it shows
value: 14.5 °C
